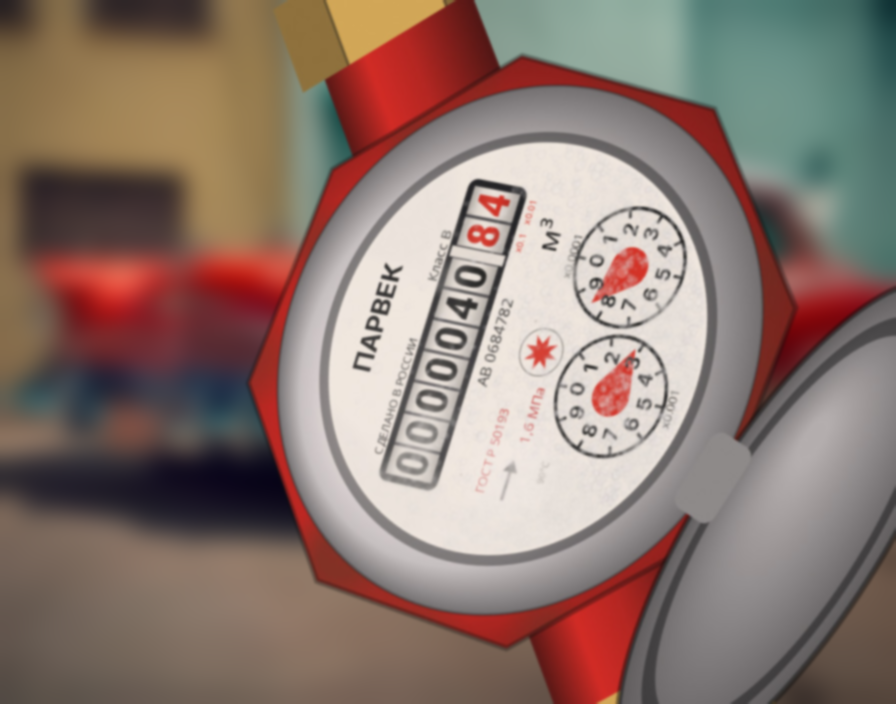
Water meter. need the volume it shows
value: 40.8428 m³
